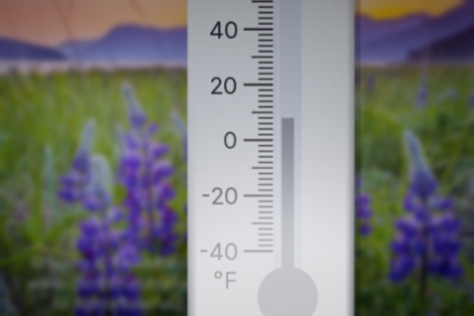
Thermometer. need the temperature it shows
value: 8 °F
